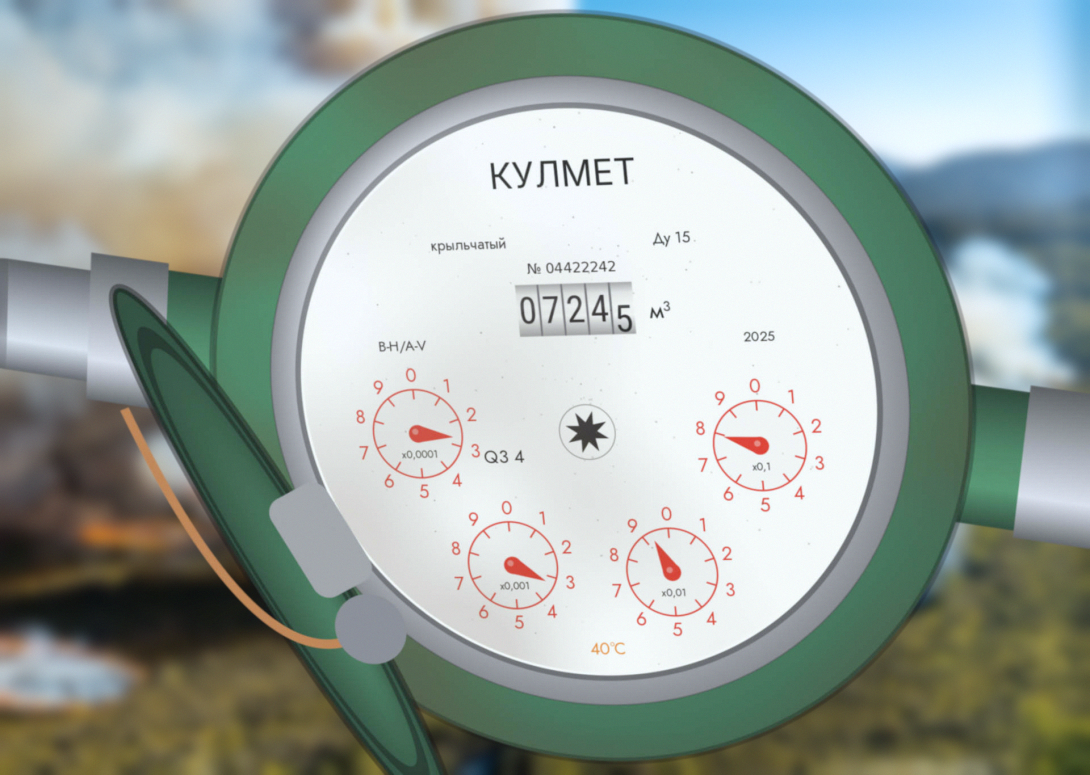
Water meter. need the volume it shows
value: 7244.7932 m³
